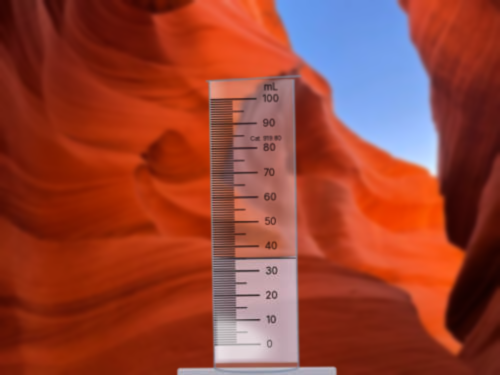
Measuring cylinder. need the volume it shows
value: 35 mL
